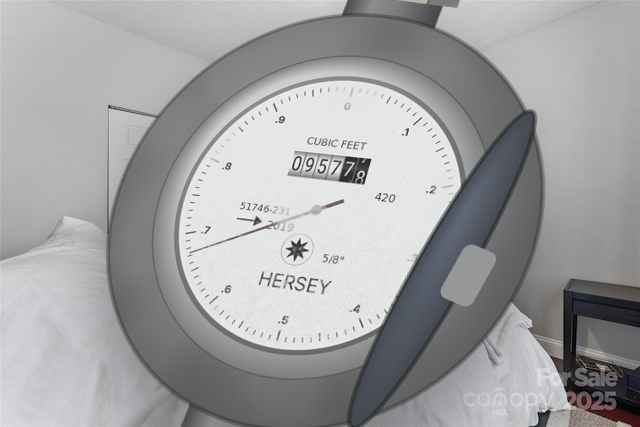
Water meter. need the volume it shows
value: 95777.67 ft³
